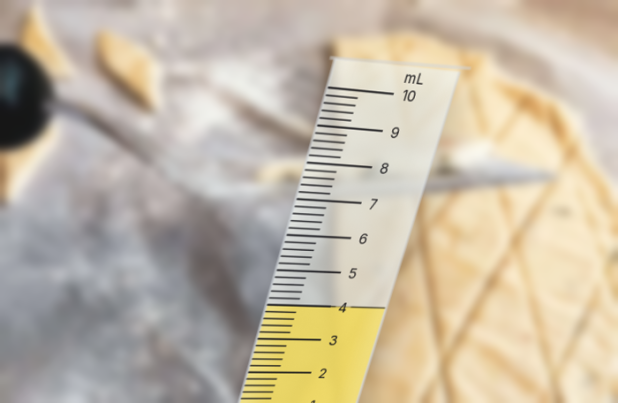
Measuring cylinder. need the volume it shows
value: 4 mL
